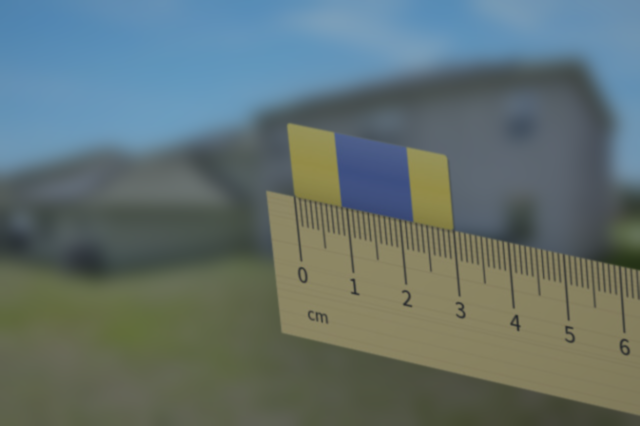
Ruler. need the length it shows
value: 3 cm
